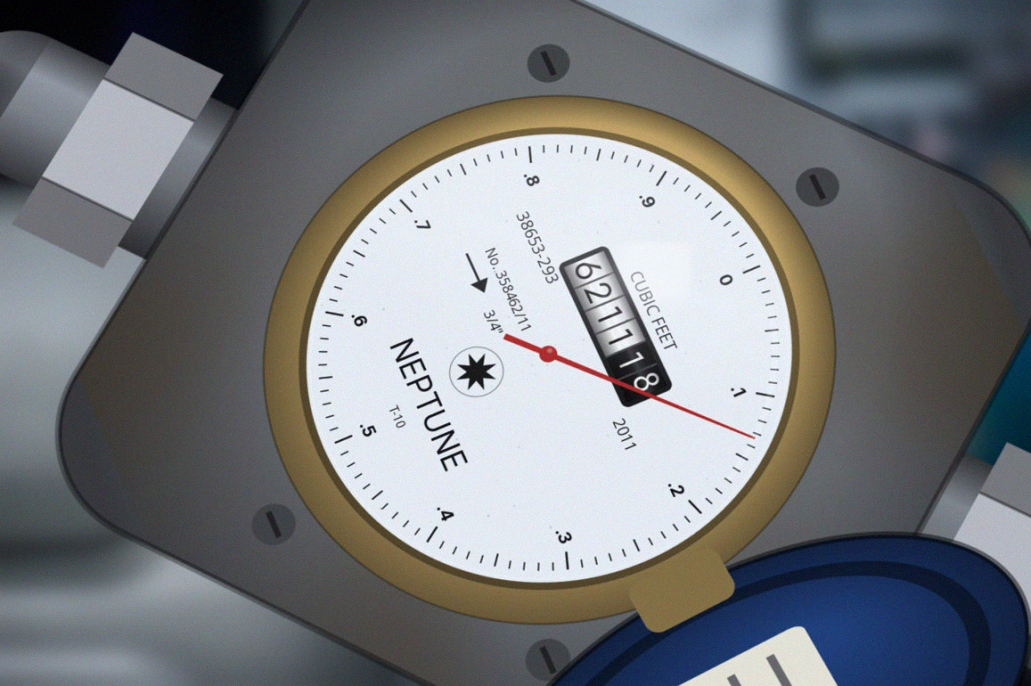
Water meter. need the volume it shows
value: 621118.13 ft³
